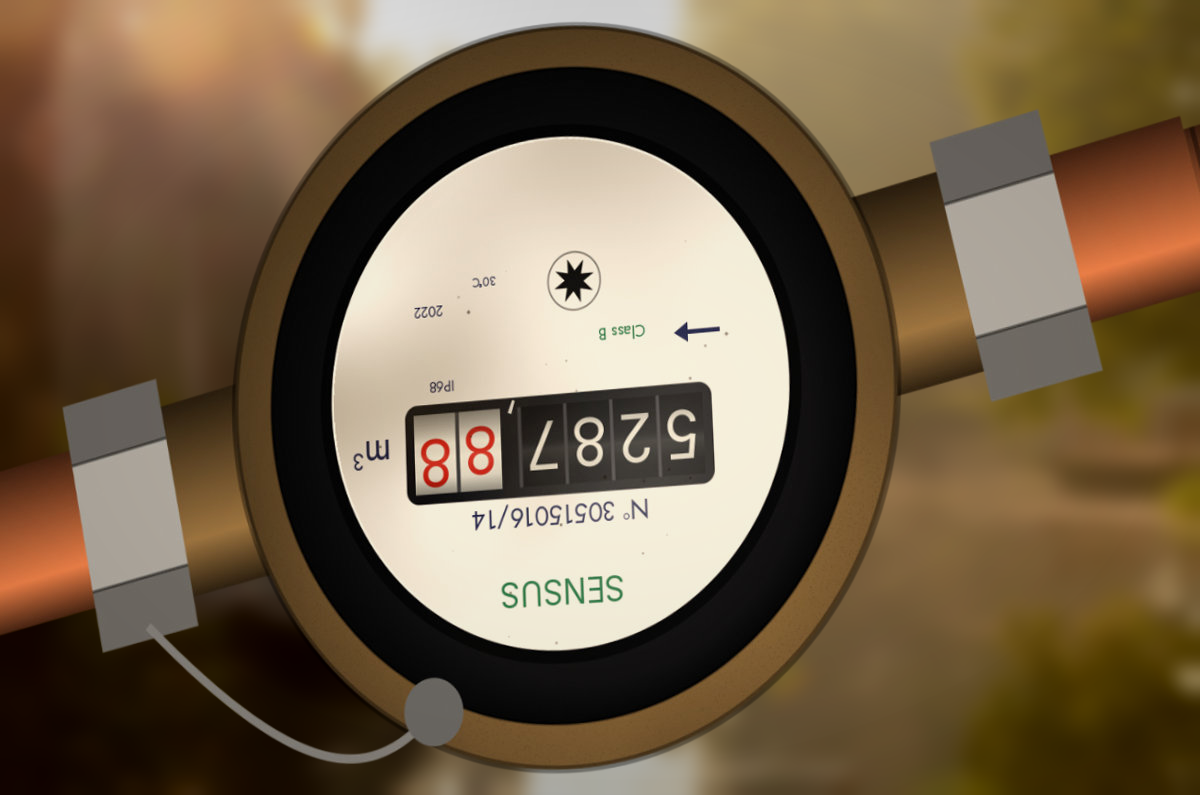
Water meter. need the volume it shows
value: 5287.88 m³
